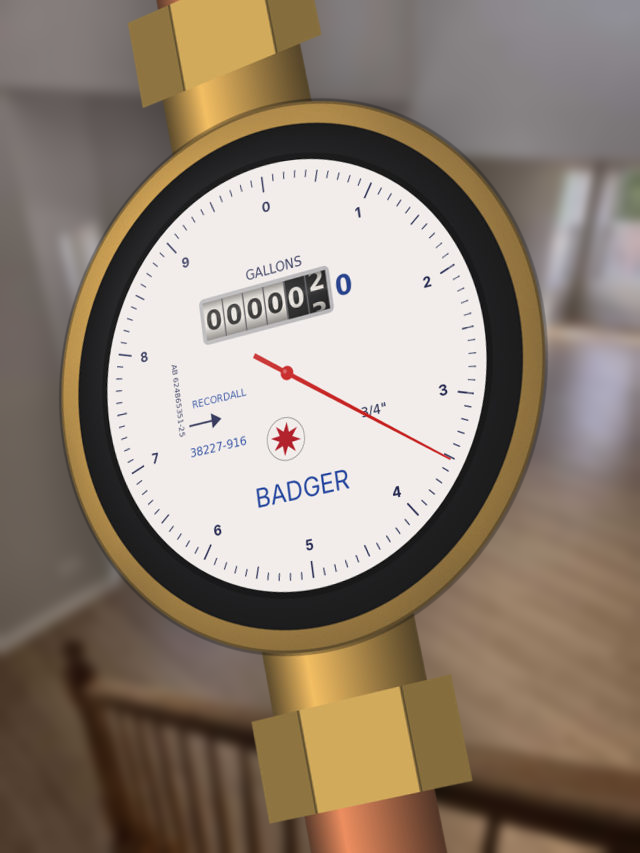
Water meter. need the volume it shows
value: 23.5 gal
